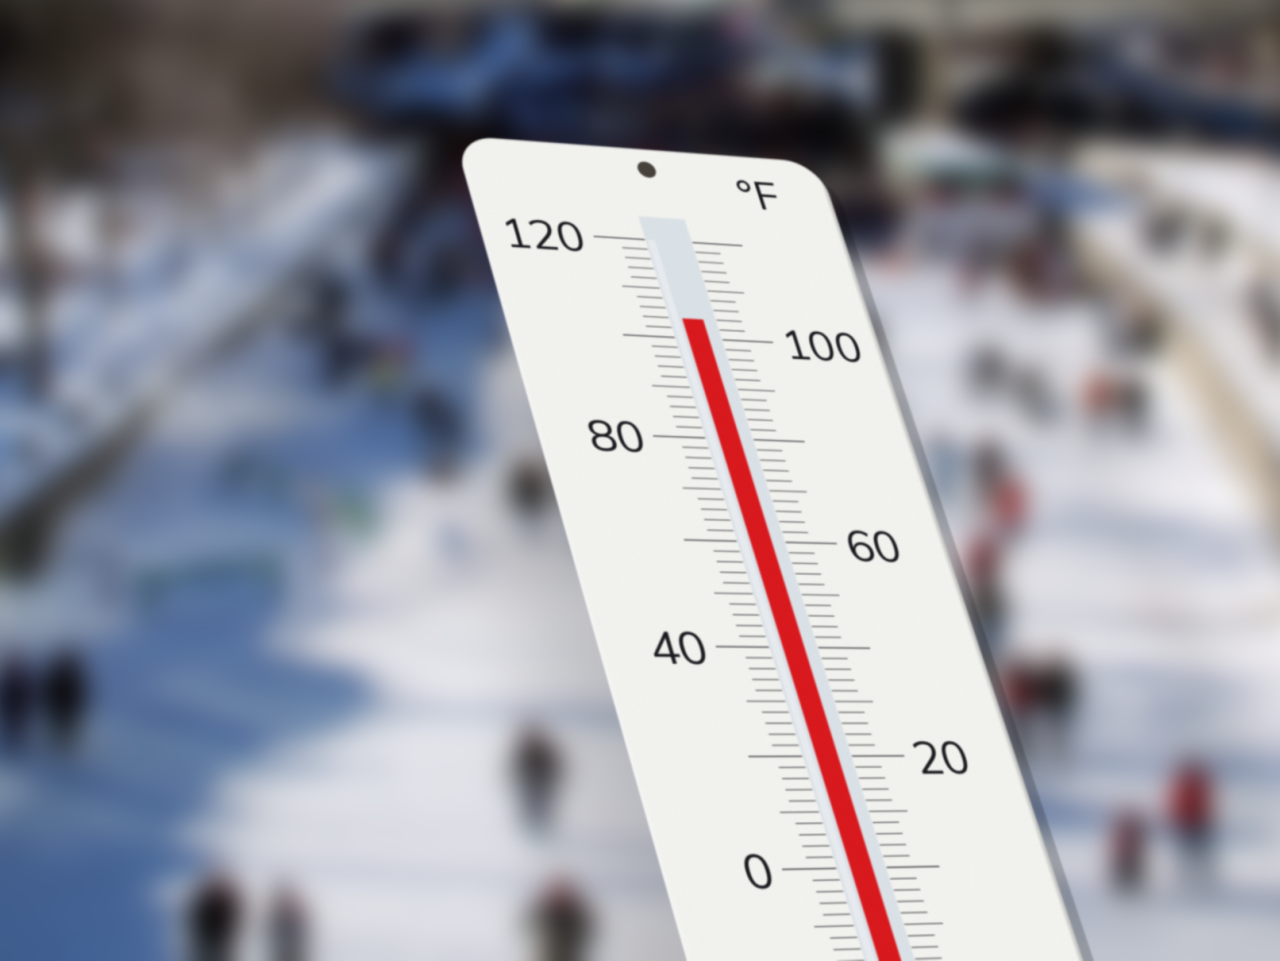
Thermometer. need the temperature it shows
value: 104 °F
